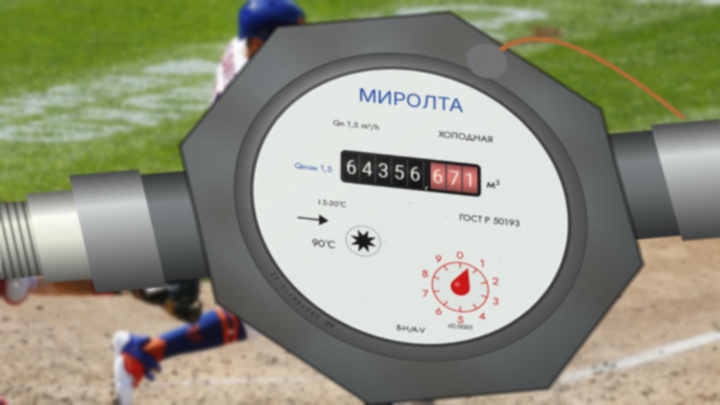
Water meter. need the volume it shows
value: 64356.6710 m³
